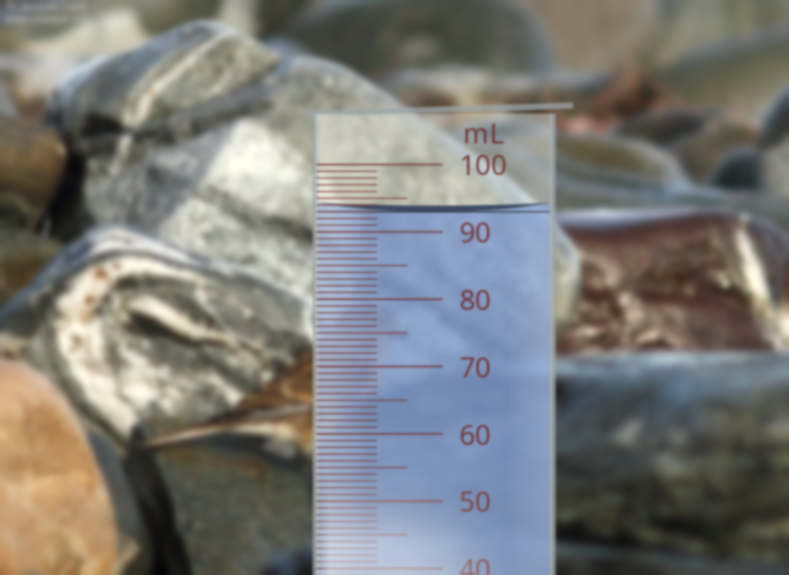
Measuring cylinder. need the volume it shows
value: 93 mL
